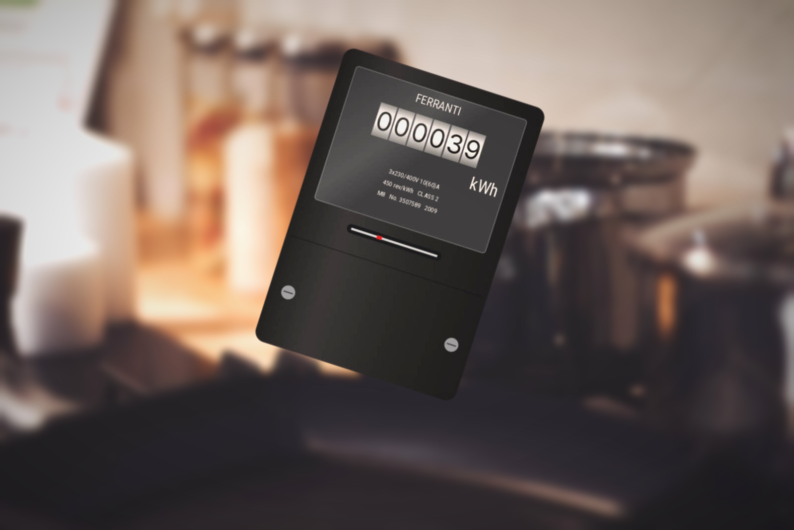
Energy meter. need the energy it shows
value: 39 kWh
